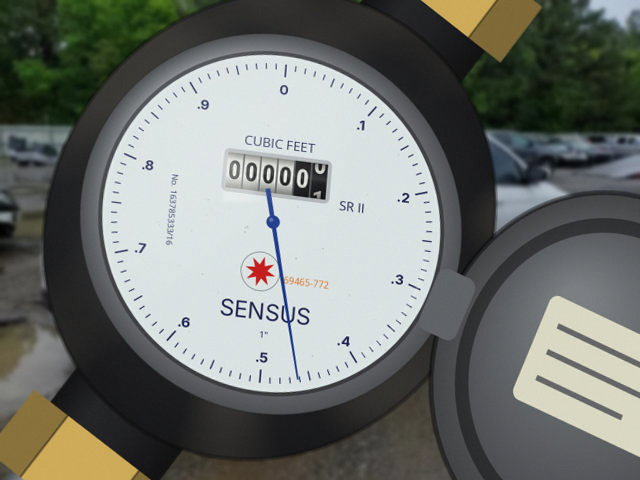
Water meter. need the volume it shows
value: 0.46 ft³
